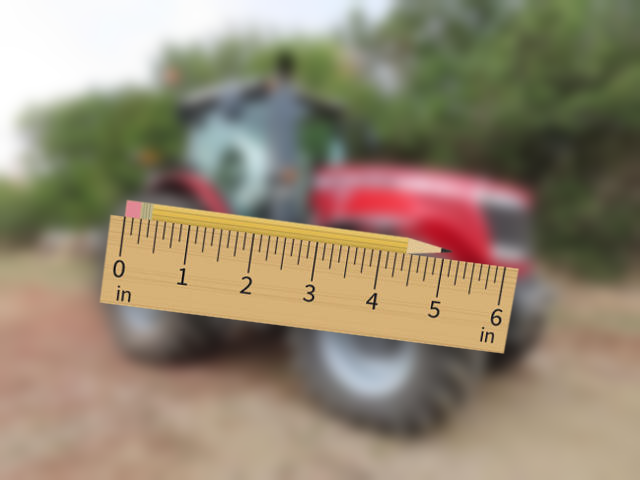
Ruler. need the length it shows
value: 5.125 in
